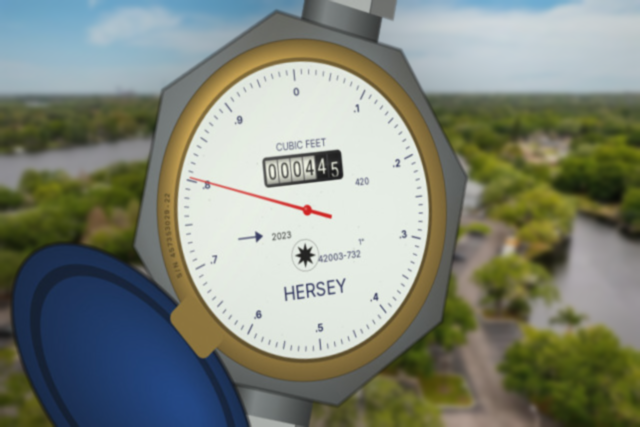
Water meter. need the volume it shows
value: 444.80 ft³
